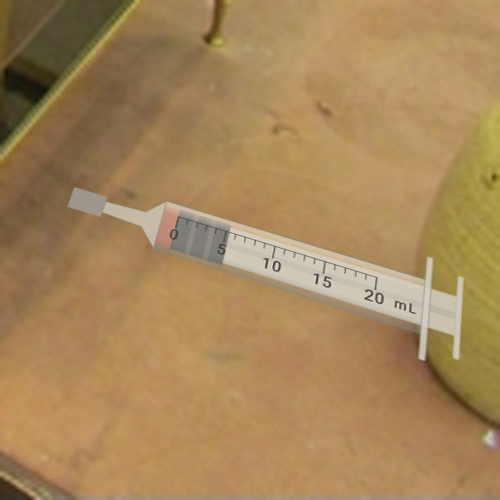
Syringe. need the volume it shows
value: 0 mL
